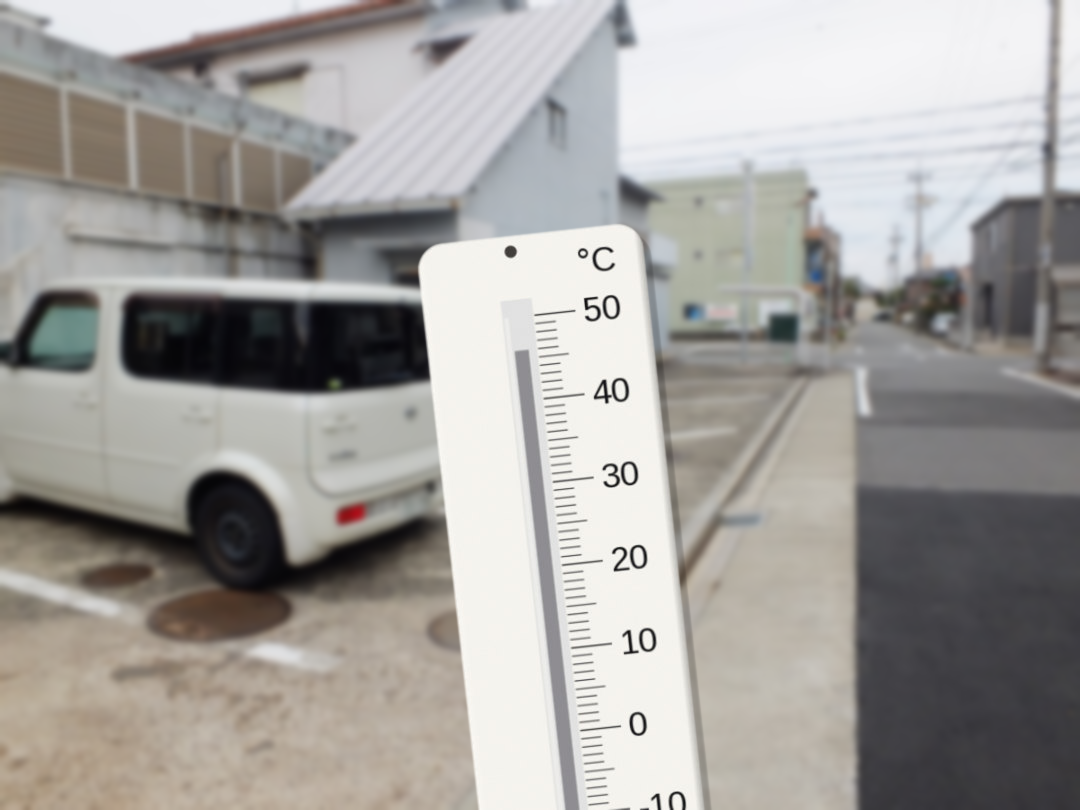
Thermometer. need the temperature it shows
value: 46 °C
